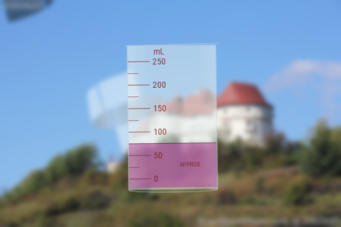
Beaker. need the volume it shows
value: 75 mL
